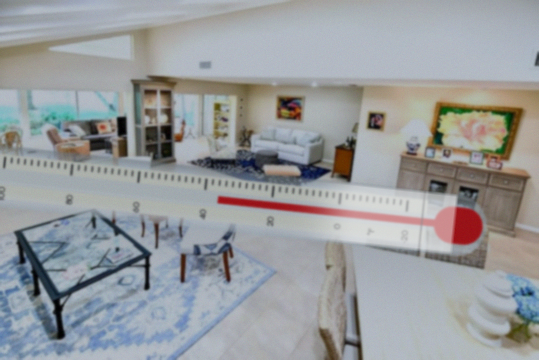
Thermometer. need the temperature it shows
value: 36 °F
